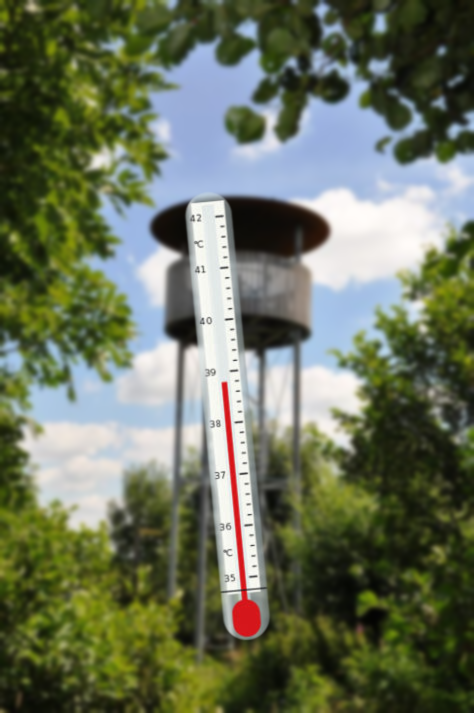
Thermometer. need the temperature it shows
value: 38.8 °C
